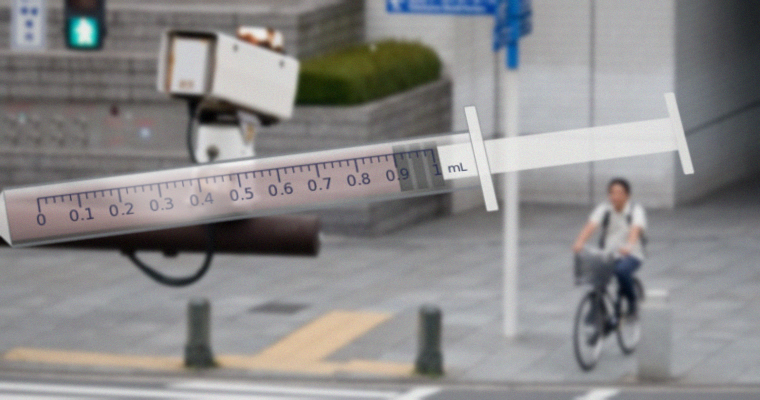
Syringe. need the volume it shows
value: 0.9 mL
